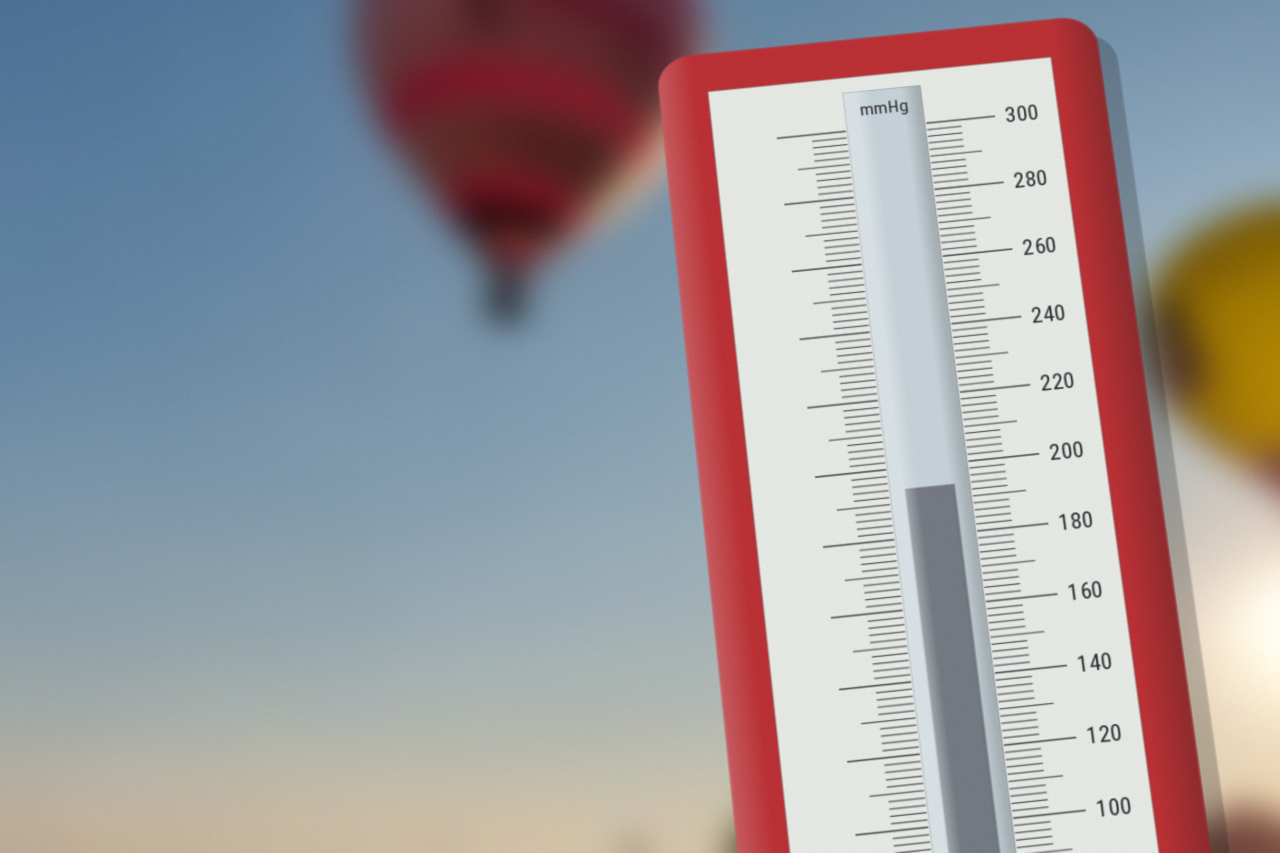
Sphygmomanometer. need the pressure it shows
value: 194 mmHg
